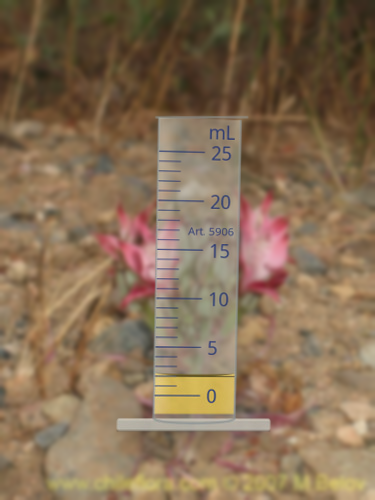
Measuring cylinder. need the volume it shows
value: 2 mL
